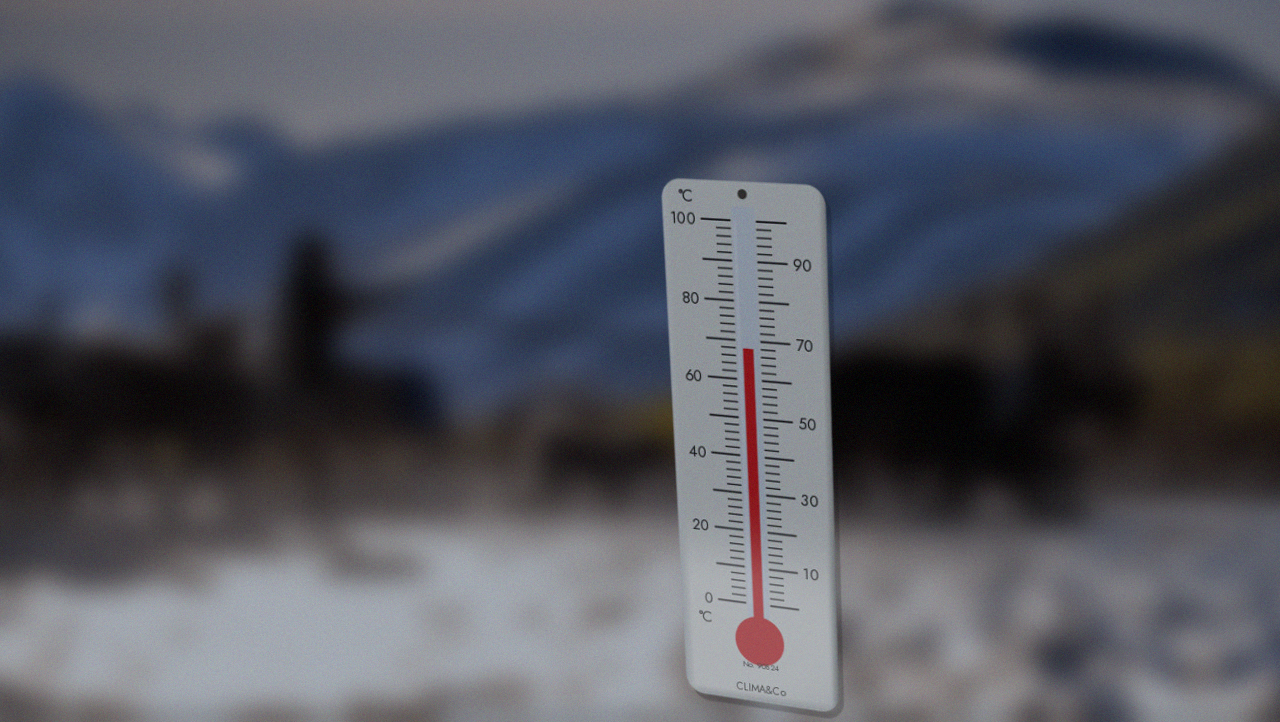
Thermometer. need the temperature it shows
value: 68 °C
